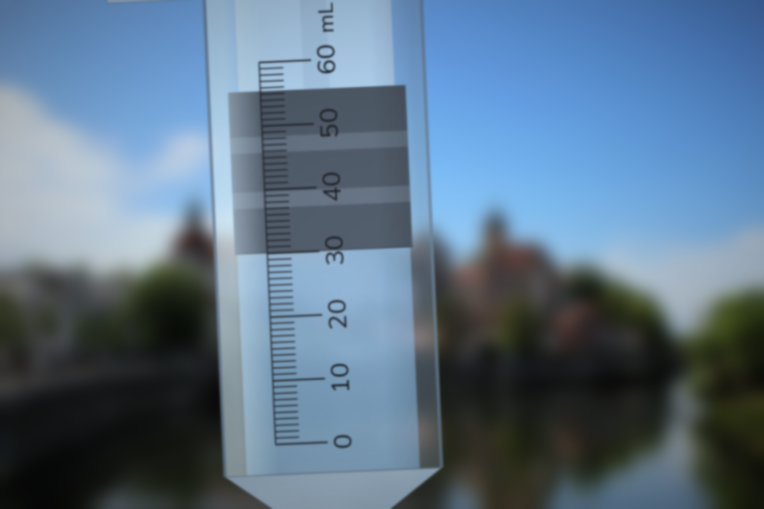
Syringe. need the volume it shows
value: 30 mL
